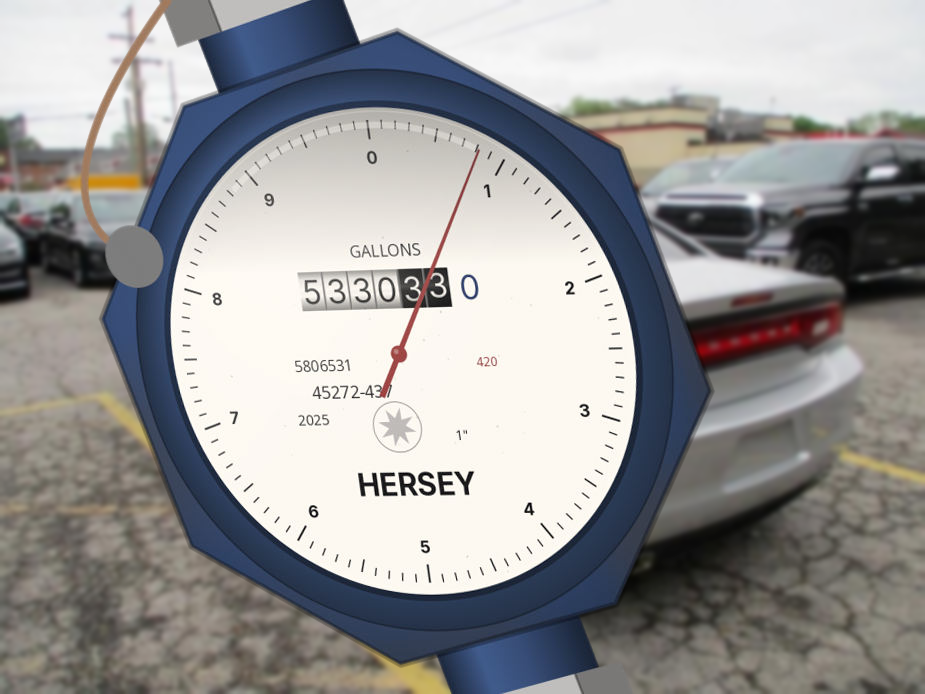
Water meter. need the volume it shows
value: 5330330.8 gal
